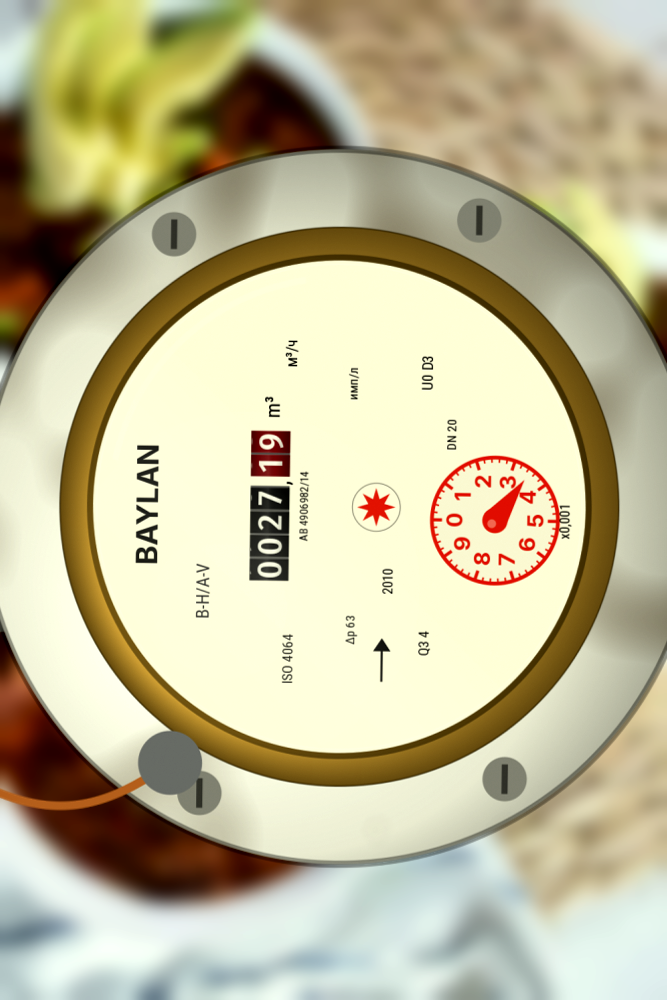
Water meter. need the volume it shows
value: 27.193 m³
